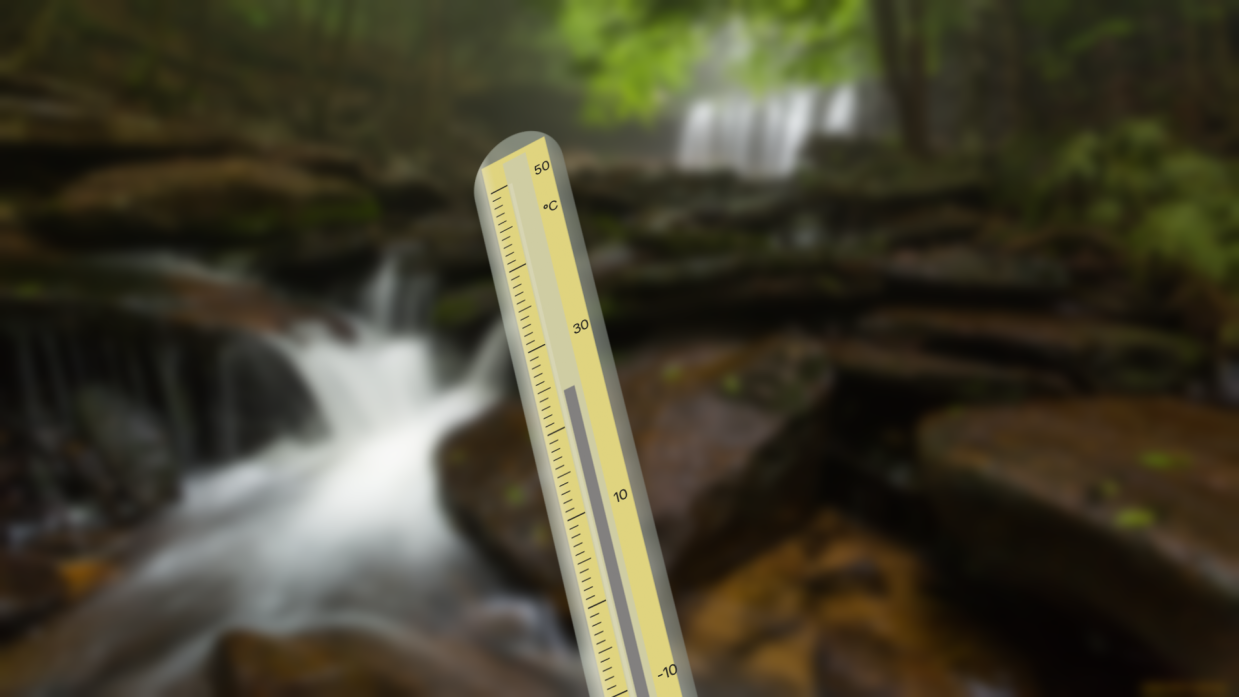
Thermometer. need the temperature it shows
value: 24 °C
